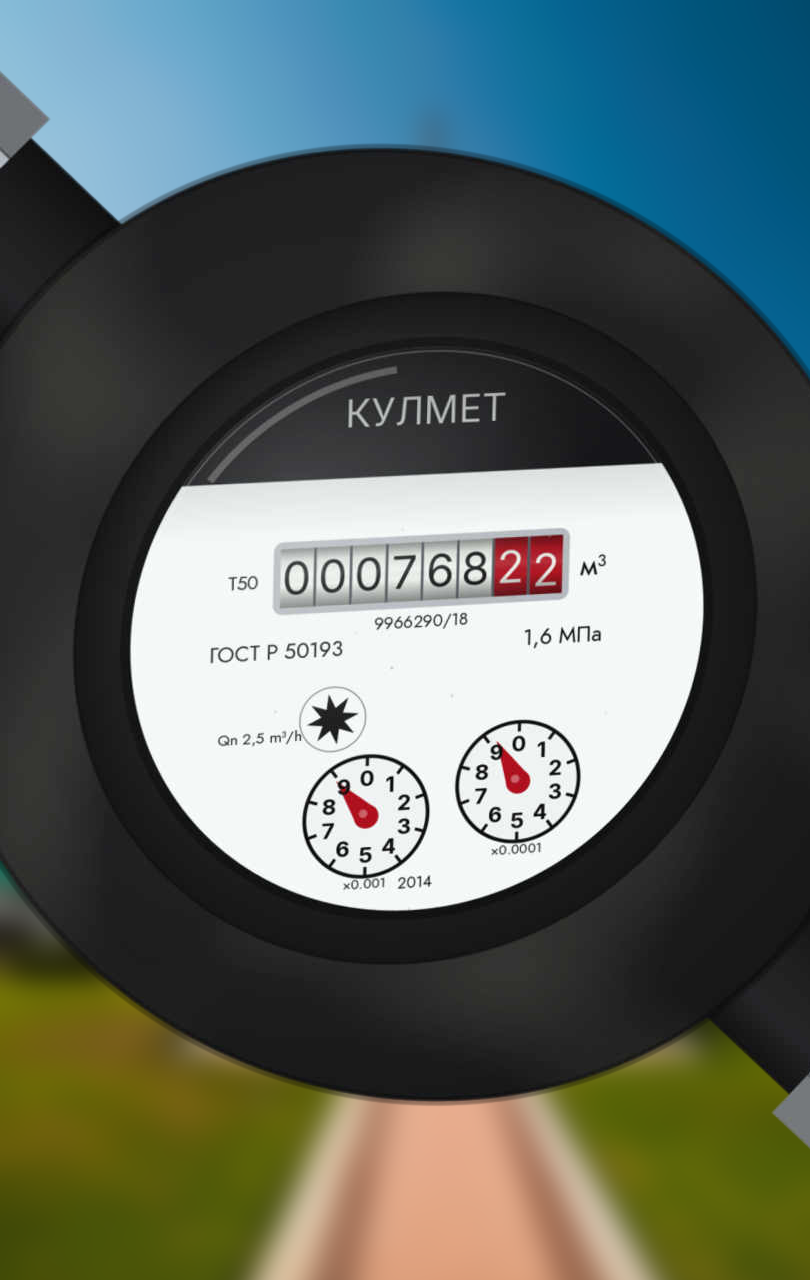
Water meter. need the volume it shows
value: 768.2189 m³
